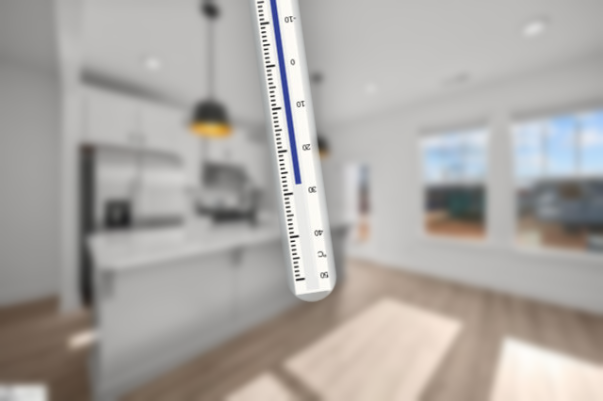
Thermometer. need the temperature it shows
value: 28 °C
